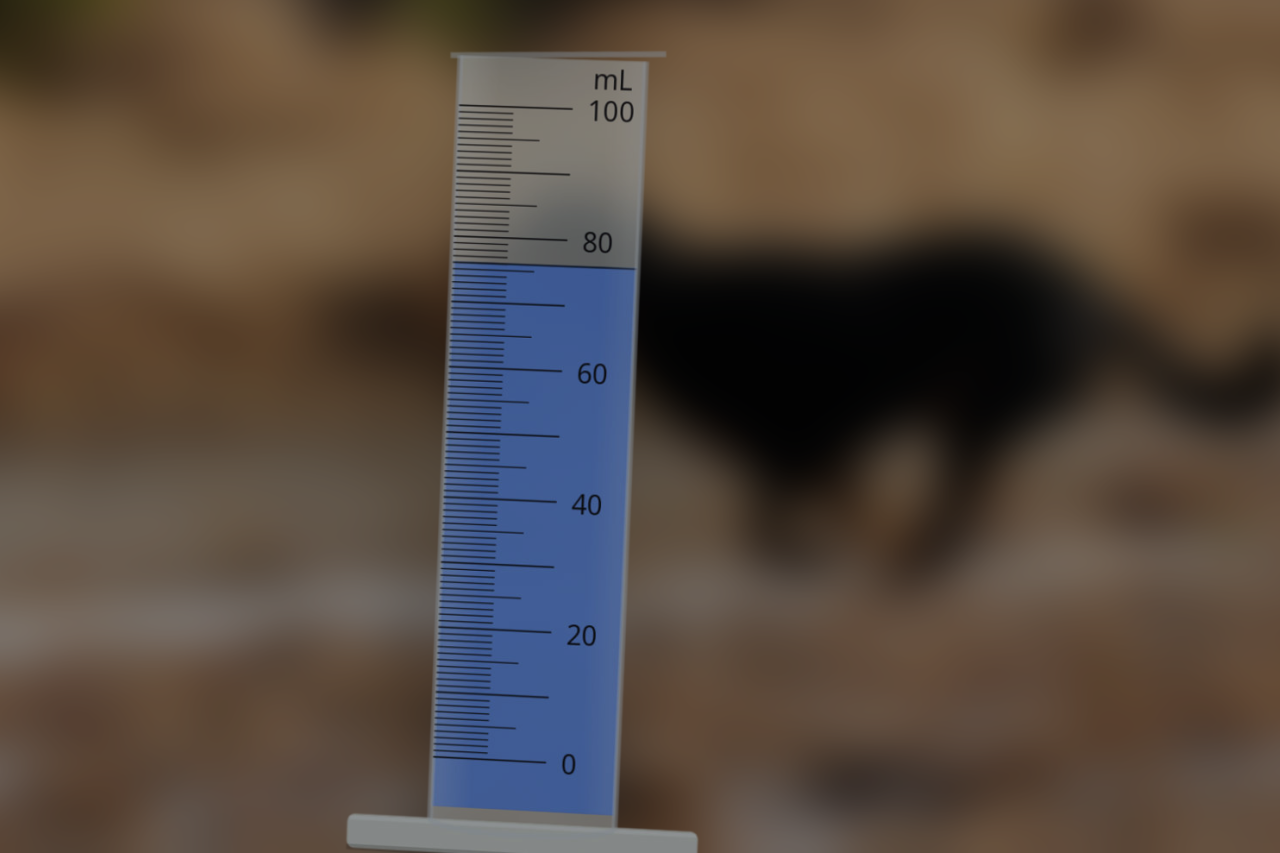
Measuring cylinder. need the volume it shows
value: 76 mL
